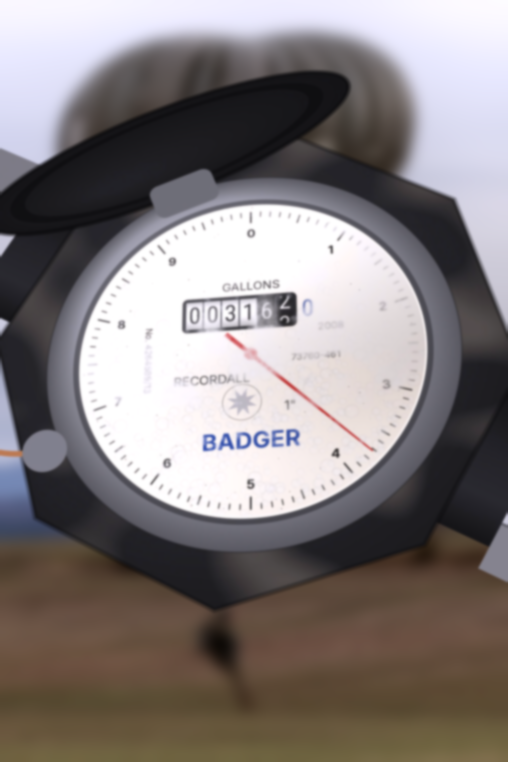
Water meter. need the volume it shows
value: 31623.7 gal
